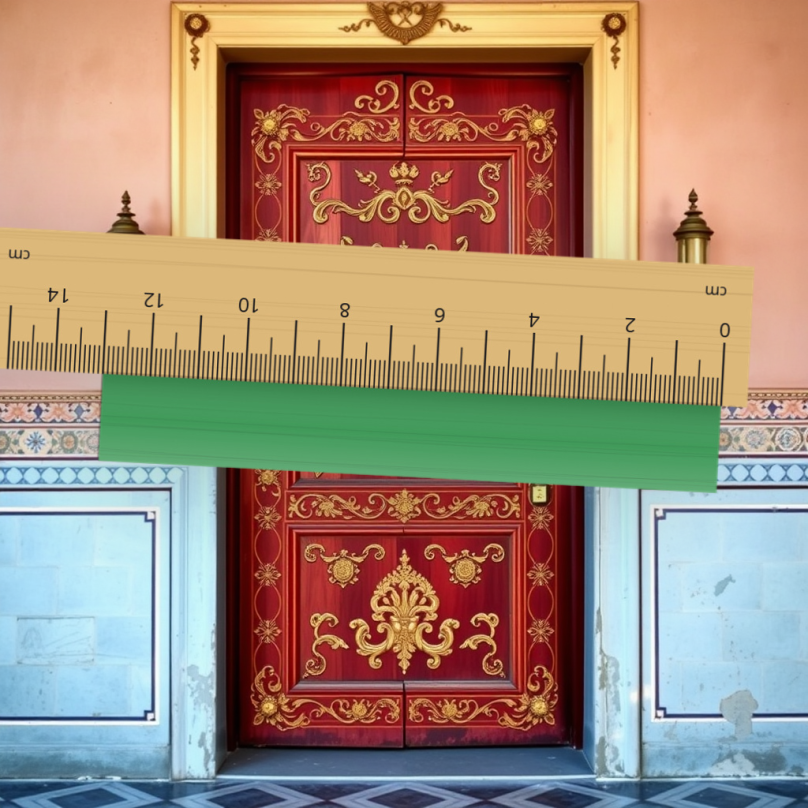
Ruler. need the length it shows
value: 13 cm
